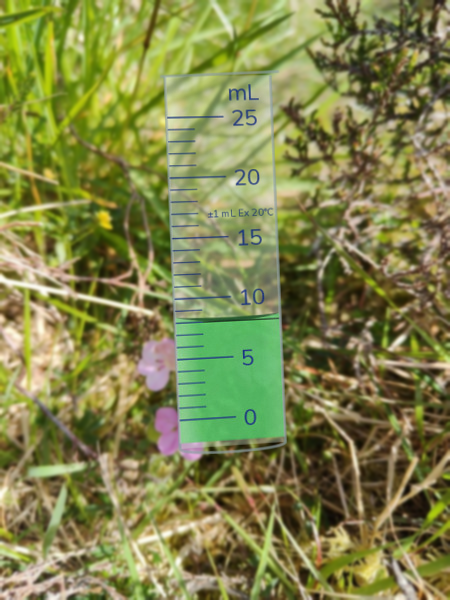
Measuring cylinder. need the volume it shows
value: 8 mL
